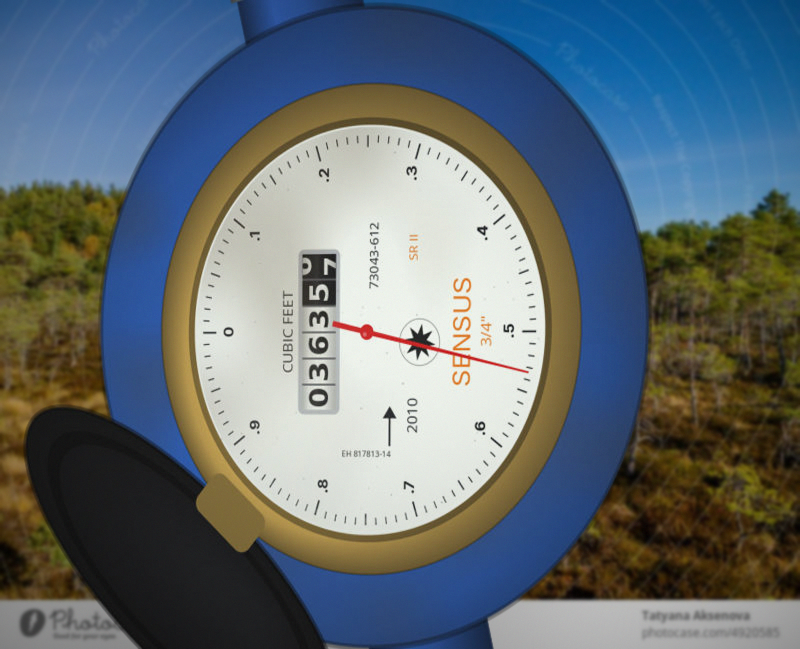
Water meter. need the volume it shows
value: 36356.53 ft³
